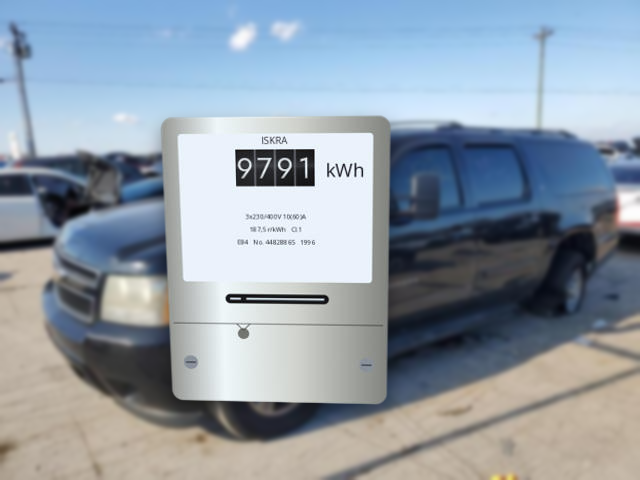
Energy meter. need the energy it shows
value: 9791 kWh
